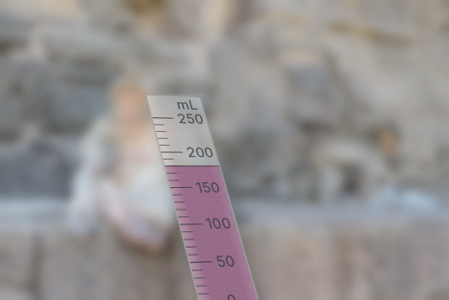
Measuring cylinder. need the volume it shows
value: 180 mL
